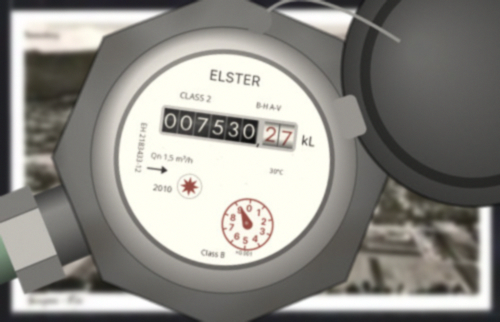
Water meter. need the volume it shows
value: 7530.269 kL
